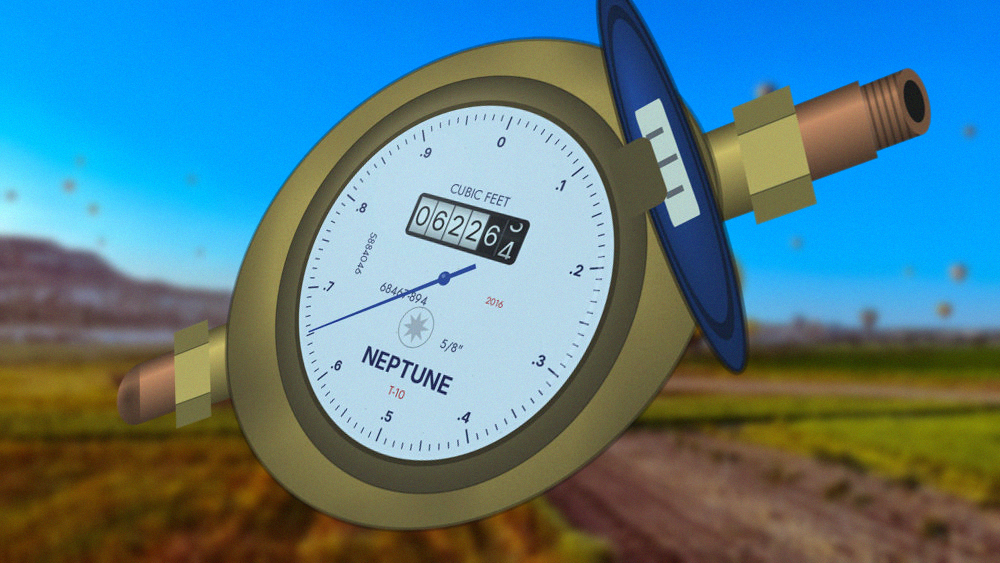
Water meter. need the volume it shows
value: 62263.65 ft³
